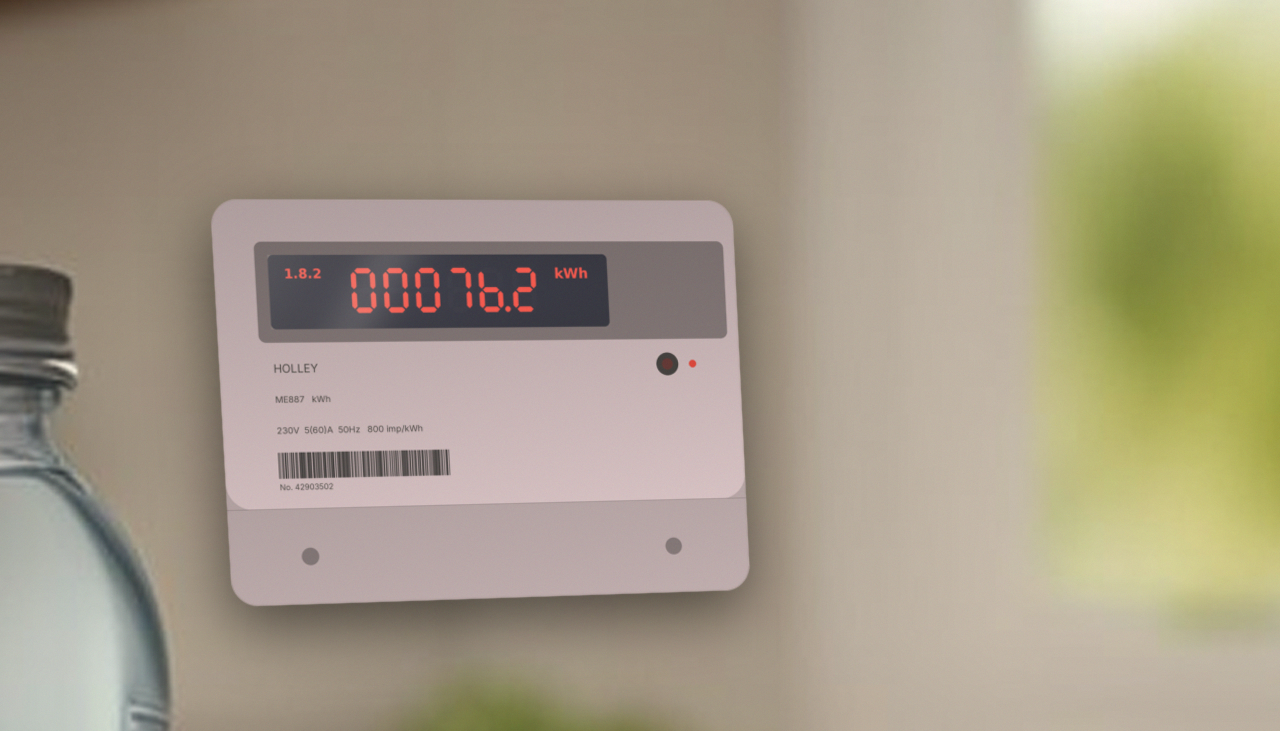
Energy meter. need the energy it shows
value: 76.2 kWh
